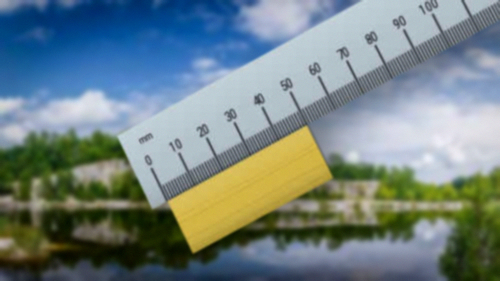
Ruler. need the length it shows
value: 50 mm
